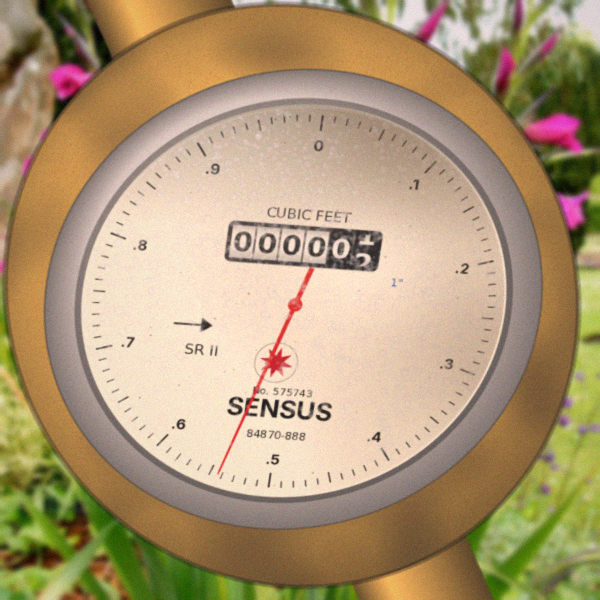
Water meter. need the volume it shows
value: 1.54 ft³
